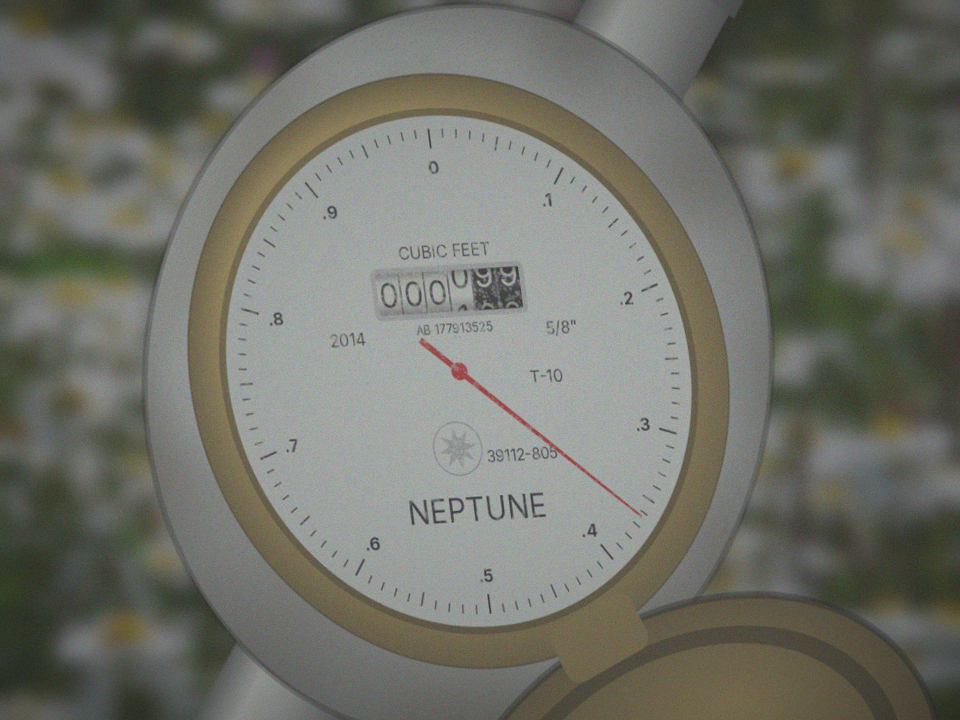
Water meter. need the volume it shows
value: 99.36 ft³
